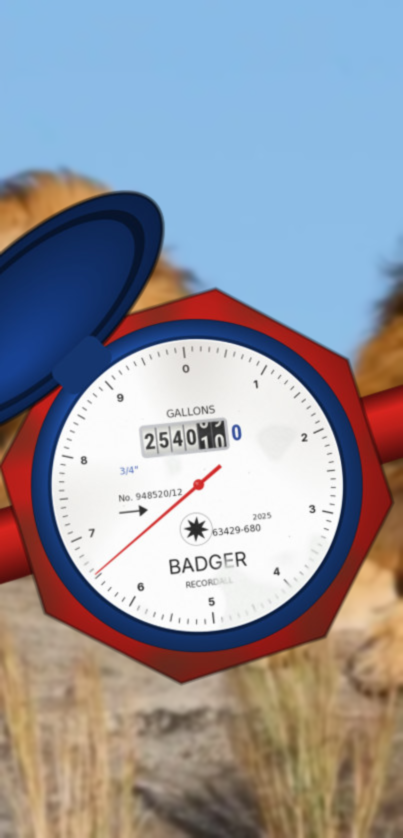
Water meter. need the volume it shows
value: 2540096.5 gal
